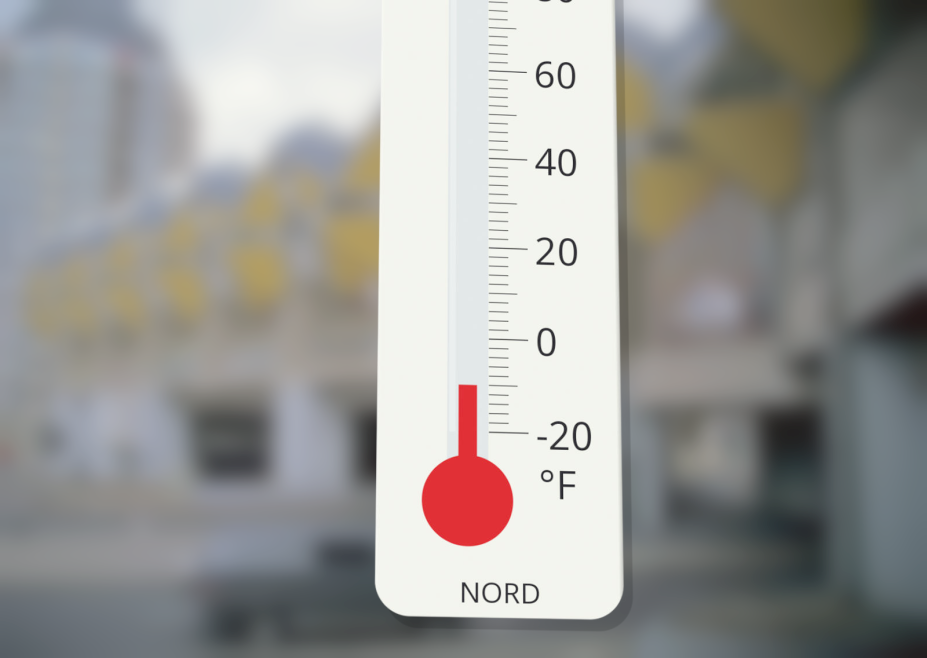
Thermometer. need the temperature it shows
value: -10 °F
